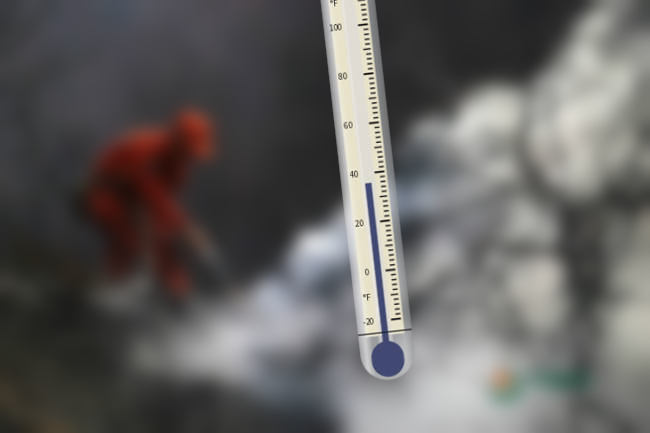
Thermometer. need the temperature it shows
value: 36 °F
